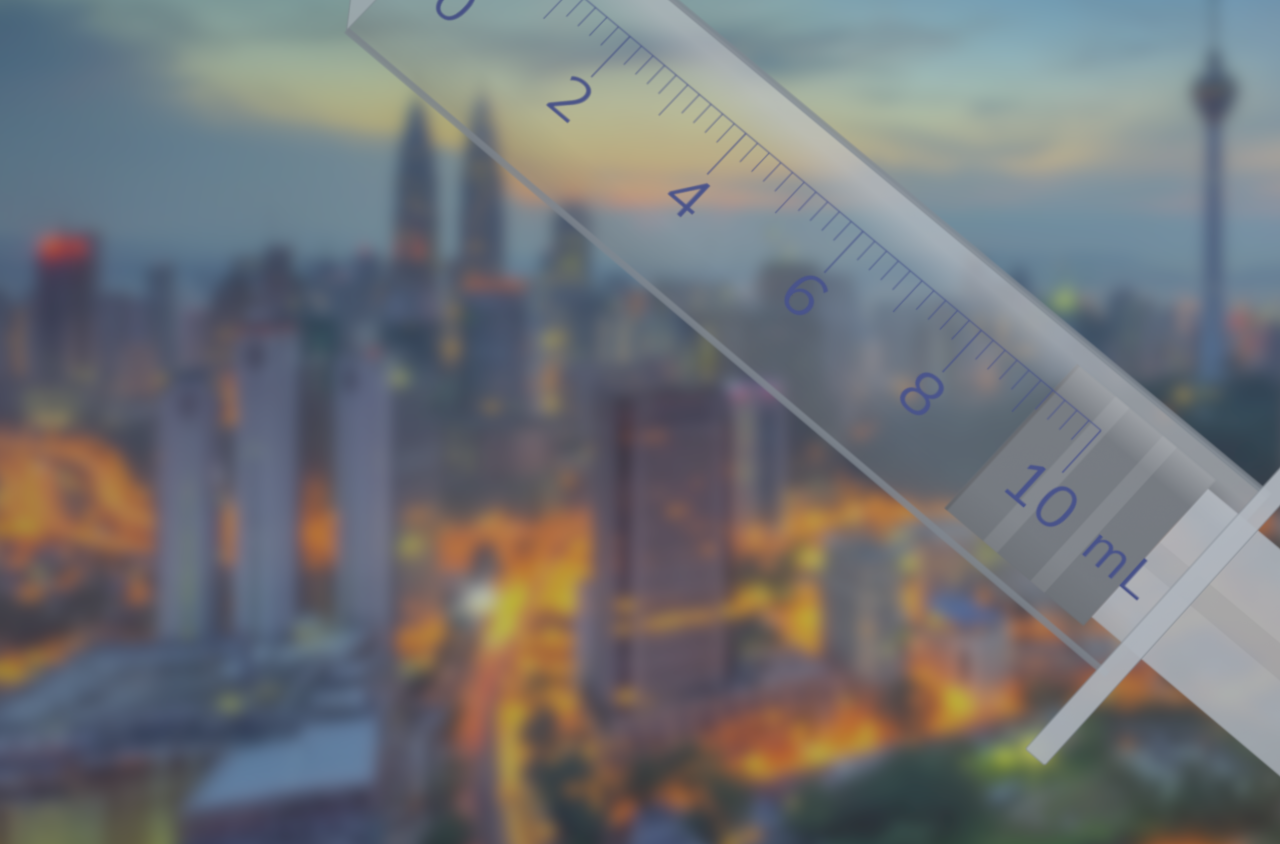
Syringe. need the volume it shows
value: 9.2 mL
